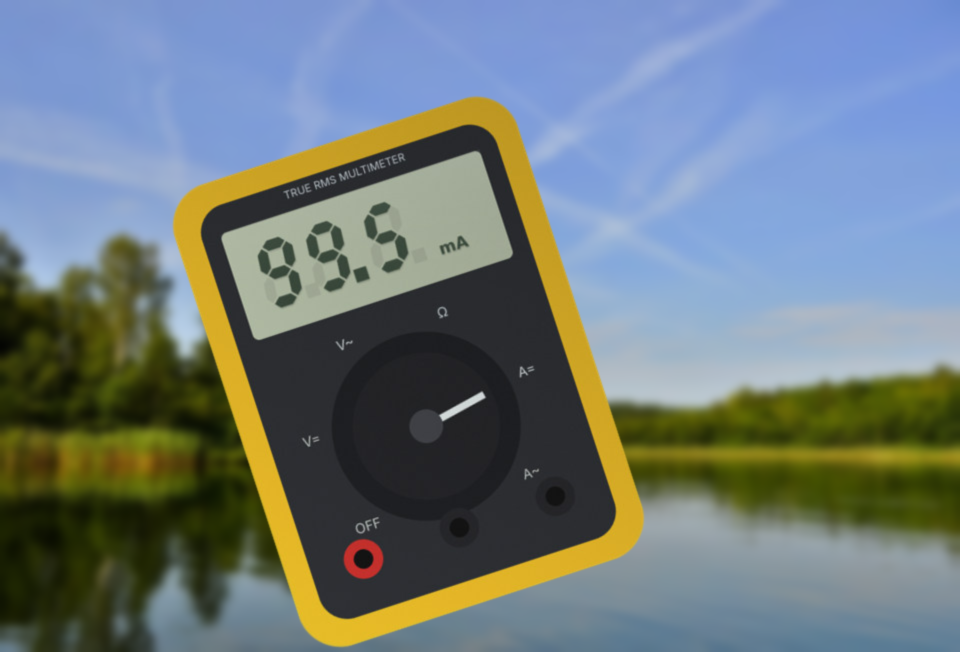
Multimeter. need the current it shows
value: 99.5 mA
